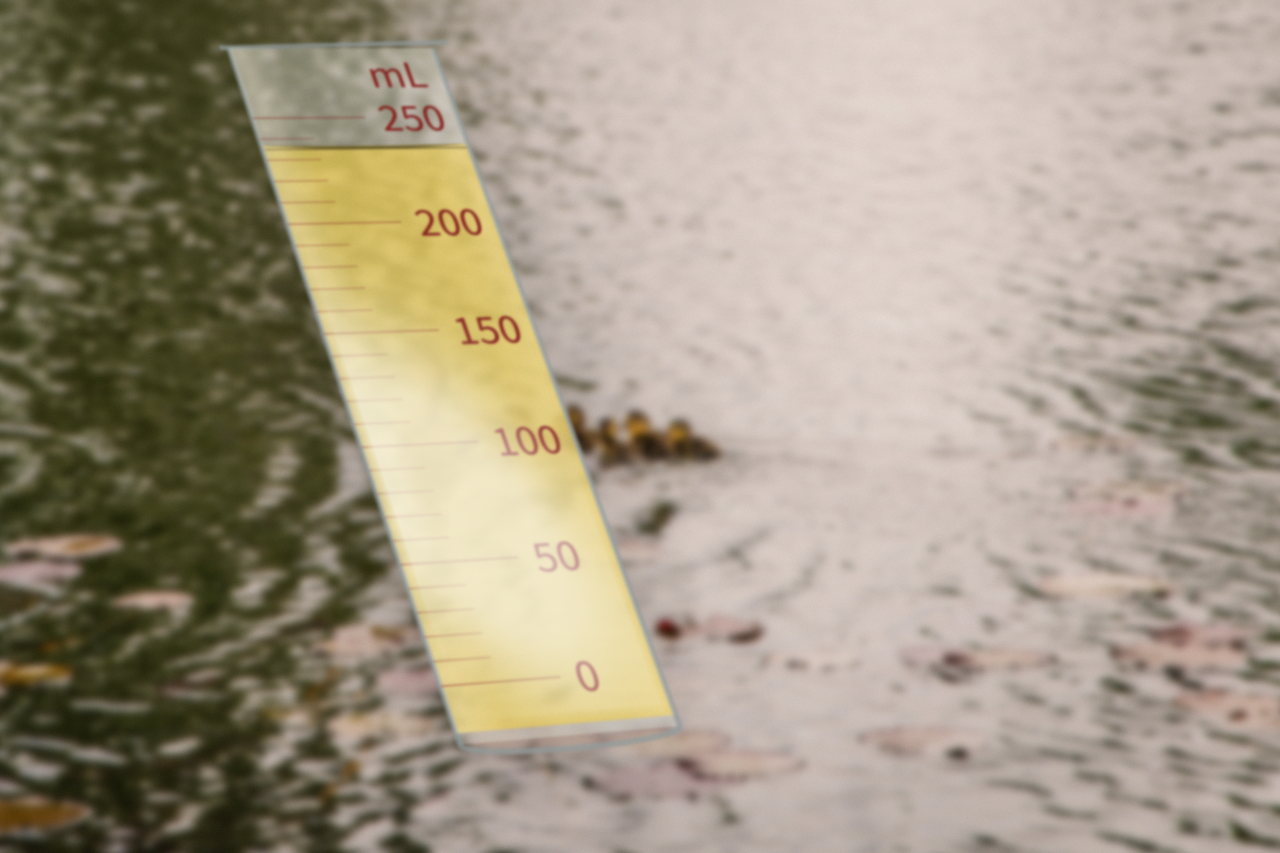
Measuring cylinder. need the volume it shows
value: 235 mL
